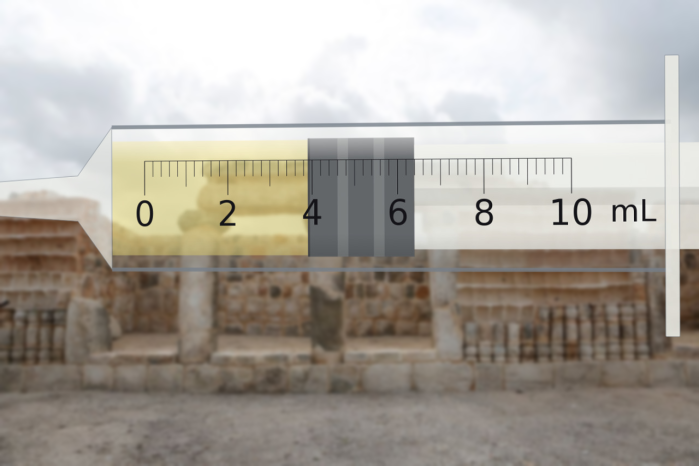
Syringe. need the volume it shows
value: 3.9 mL
